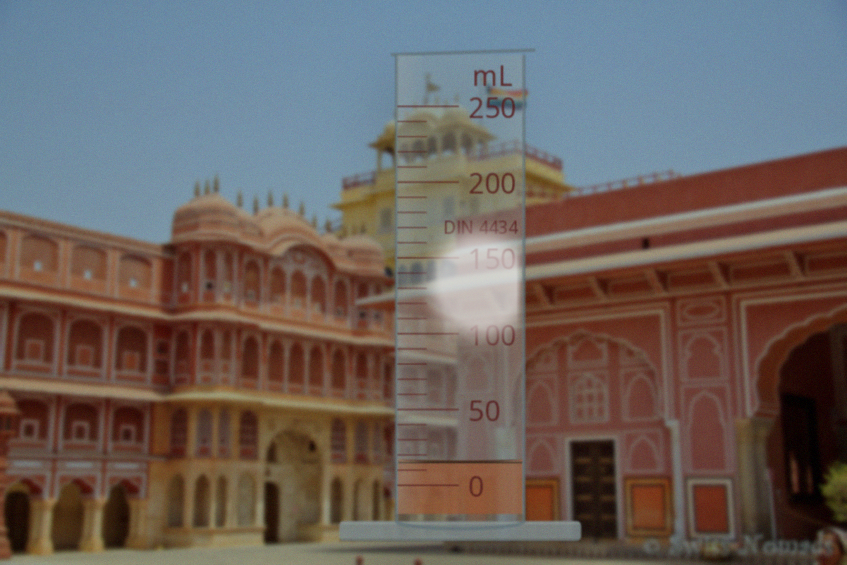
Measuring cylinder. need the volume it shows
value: 15 mL
